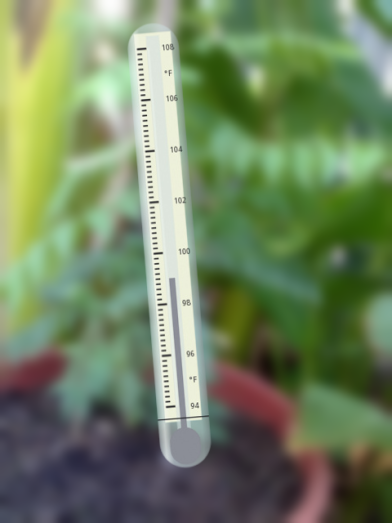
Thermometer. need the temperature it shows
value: 99 °F
